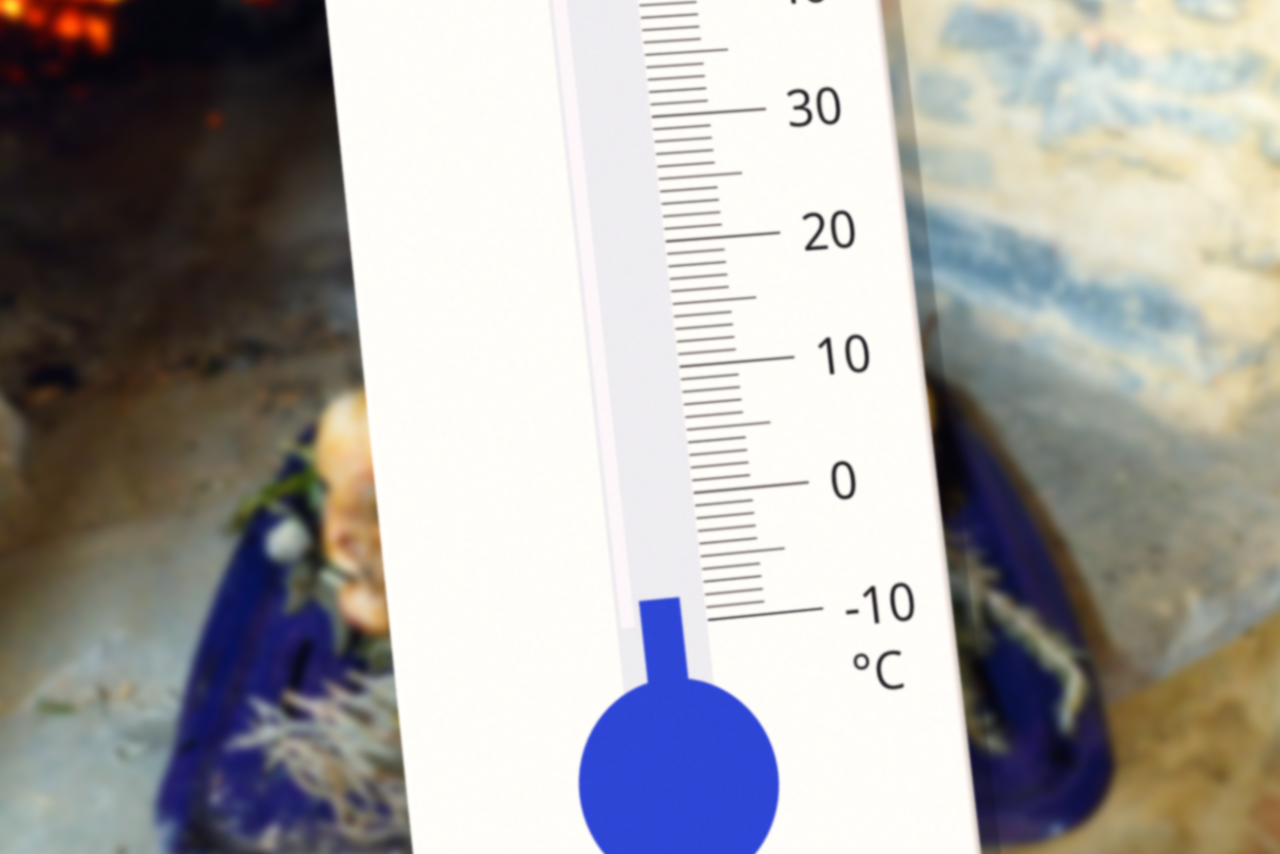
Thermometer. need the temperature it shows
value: -8 °C
